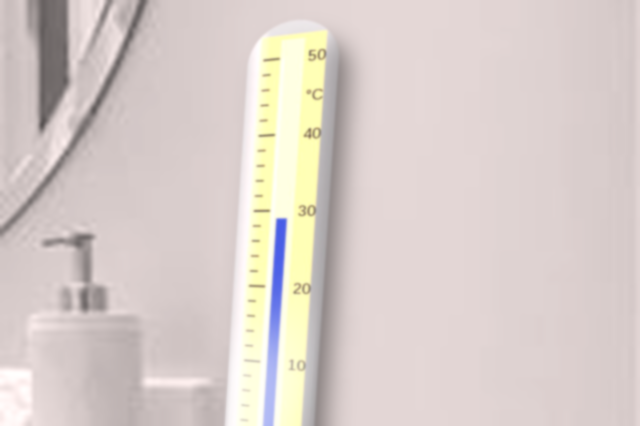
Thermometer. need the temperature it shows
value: 29 °C
